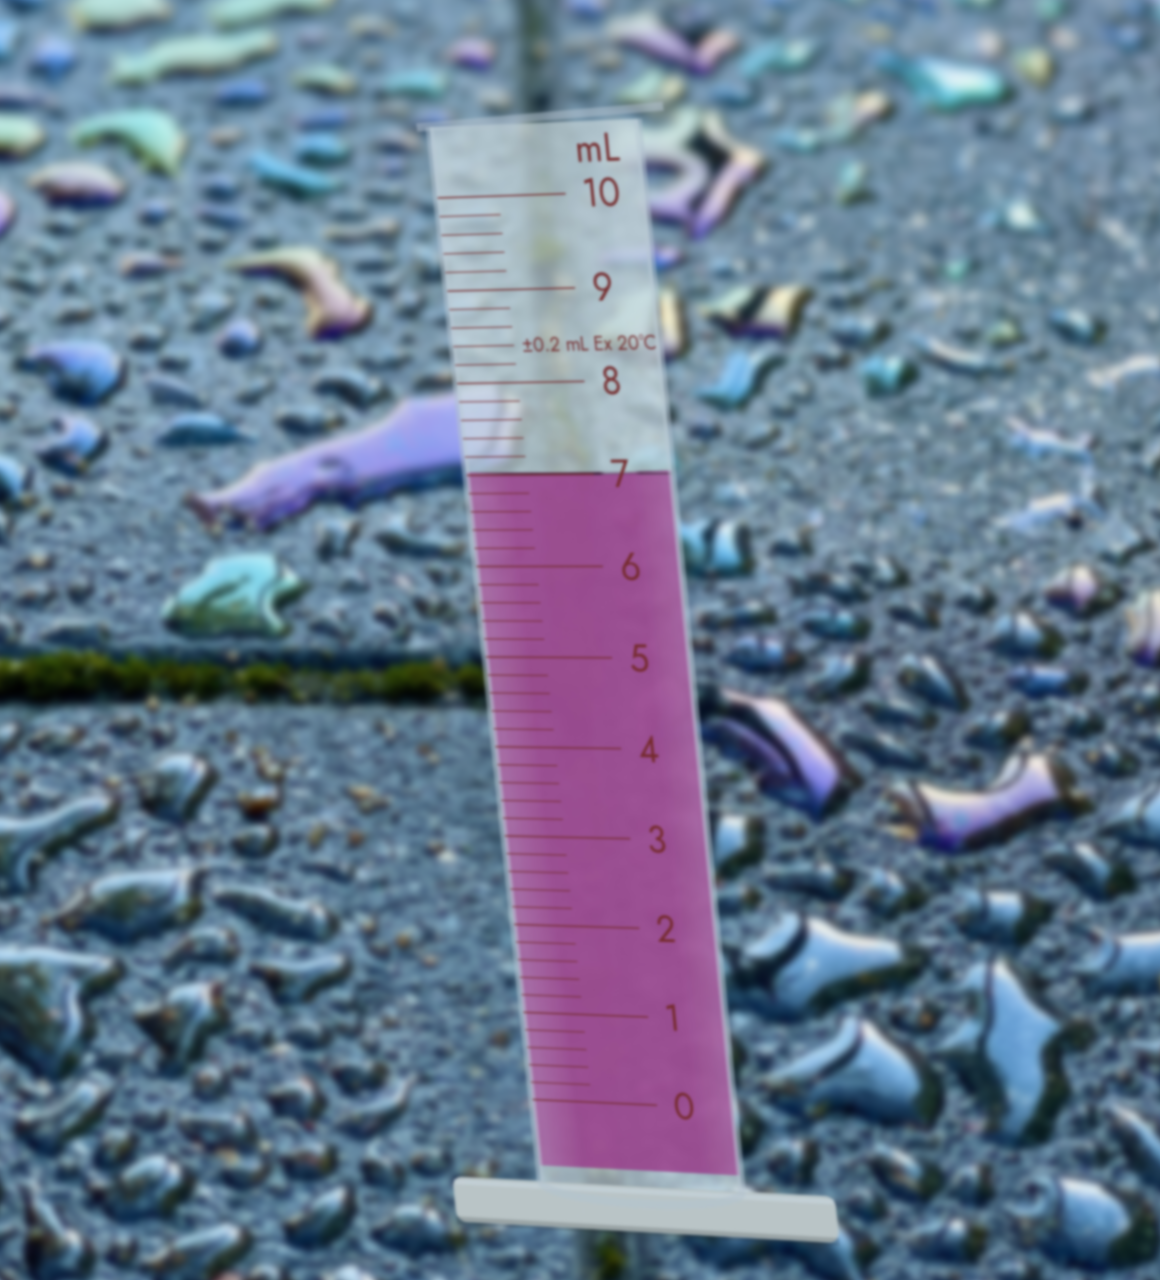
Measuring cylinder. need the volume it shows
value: 7 mL
